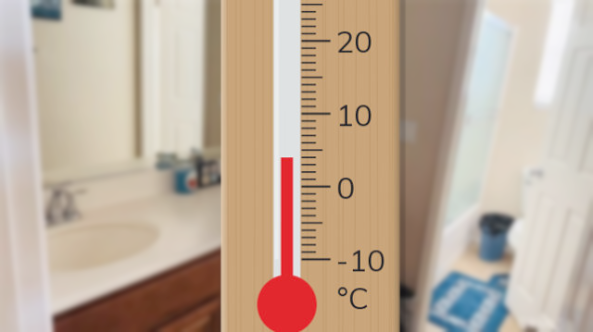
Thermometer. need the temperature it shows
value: 4 °C
